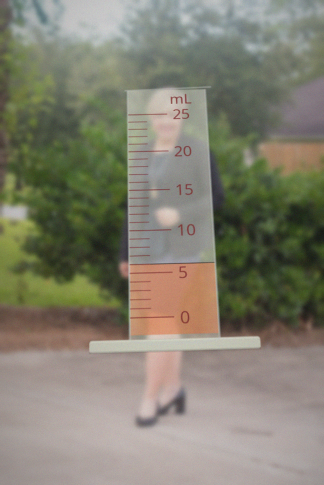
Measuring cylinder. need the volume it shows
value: 6 mL
